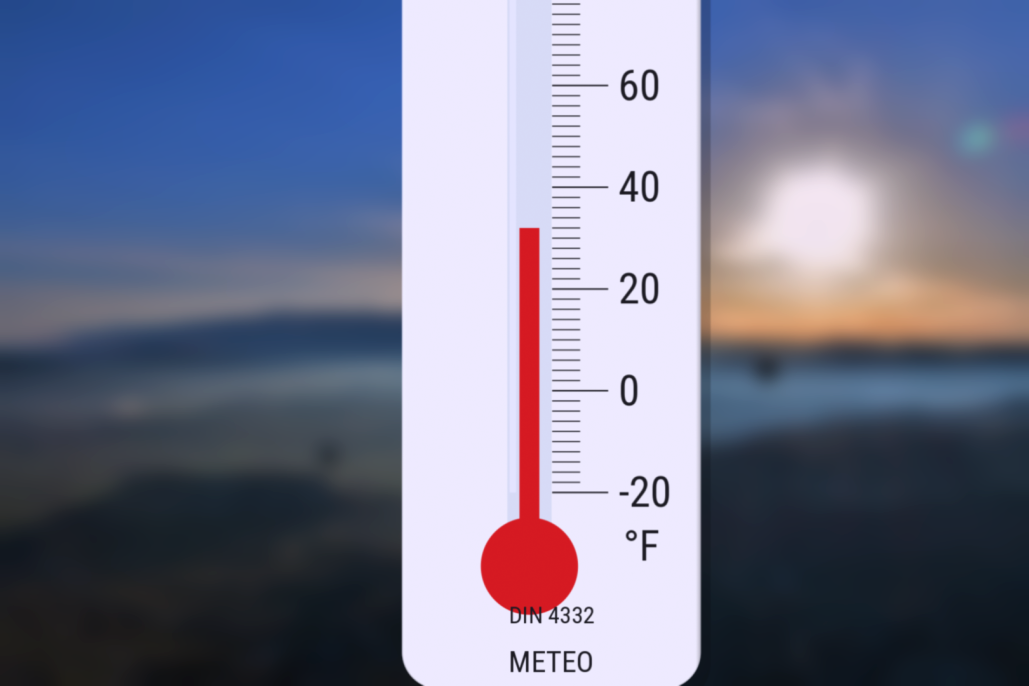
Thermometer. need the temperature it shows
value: 32 °F
